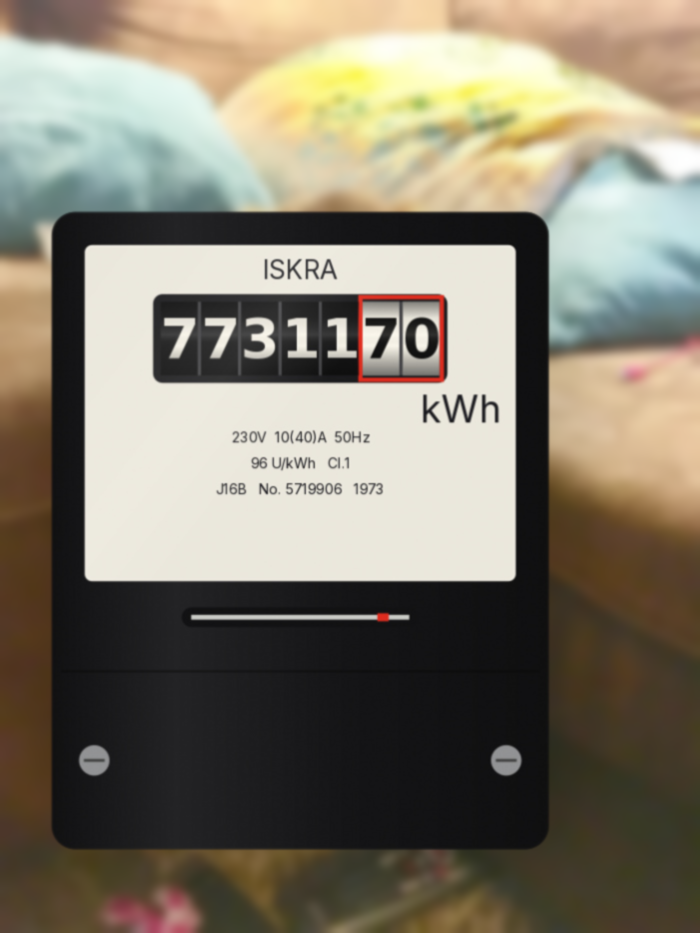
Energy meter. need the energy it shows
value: 77311.70 kWh
